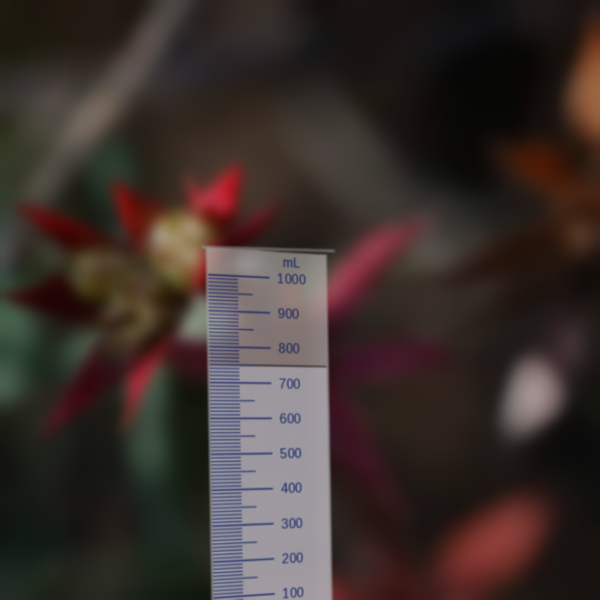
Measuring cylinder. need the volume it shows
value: 750 mL
